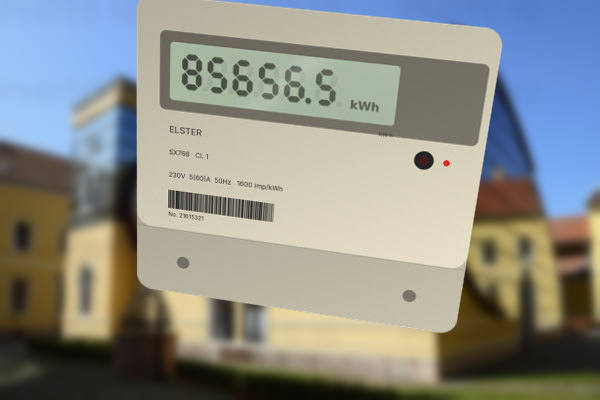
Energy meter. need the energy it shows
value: 85656.5 kWh
